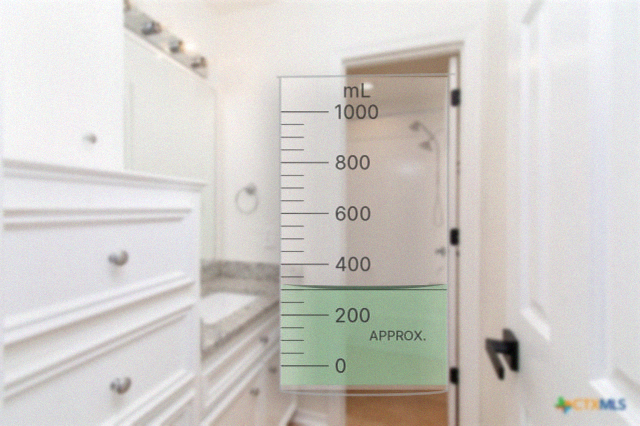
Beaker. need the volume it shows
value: 300 mL
